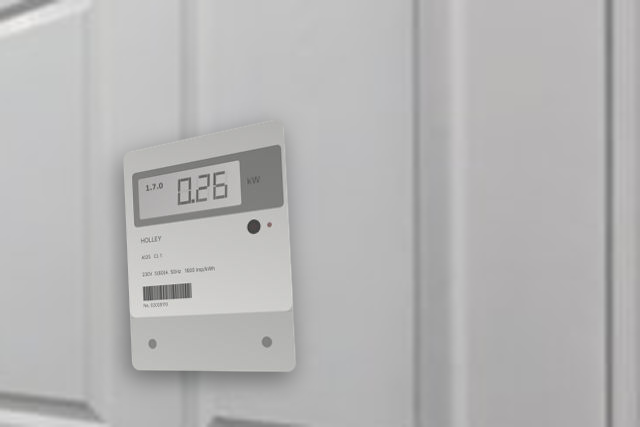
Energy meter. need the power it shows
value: 0.26 kW
